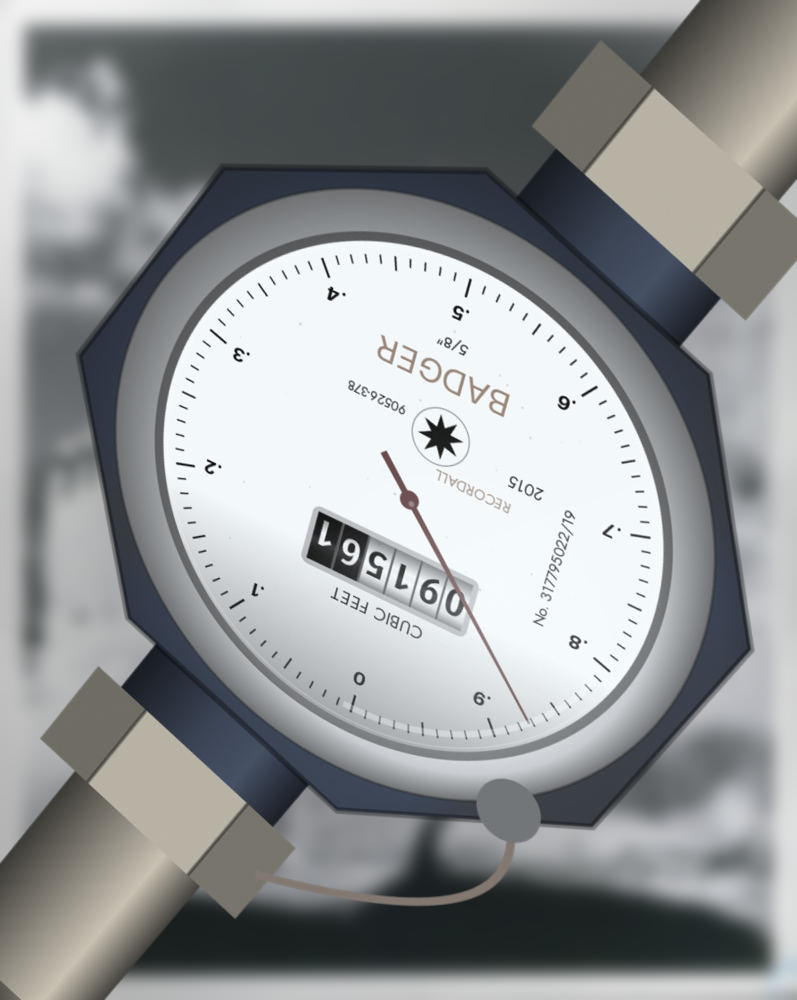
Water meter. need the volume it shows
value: 91560.87 ft³
